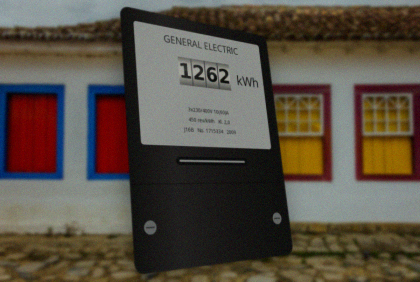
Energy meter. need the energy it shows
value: 1262 kWh
